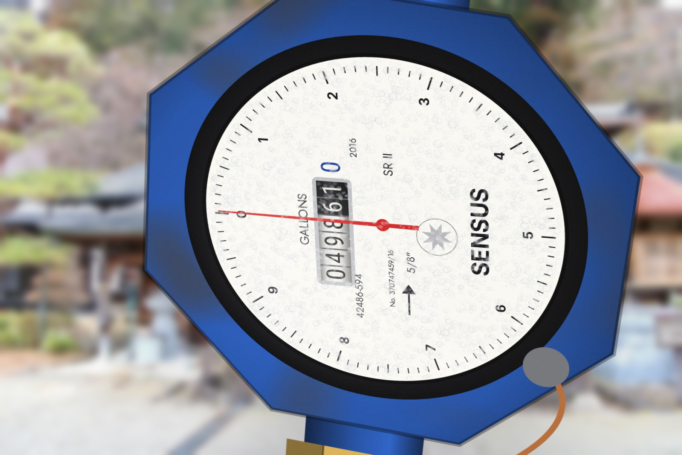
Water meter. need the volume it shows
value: 498610.0 gal
